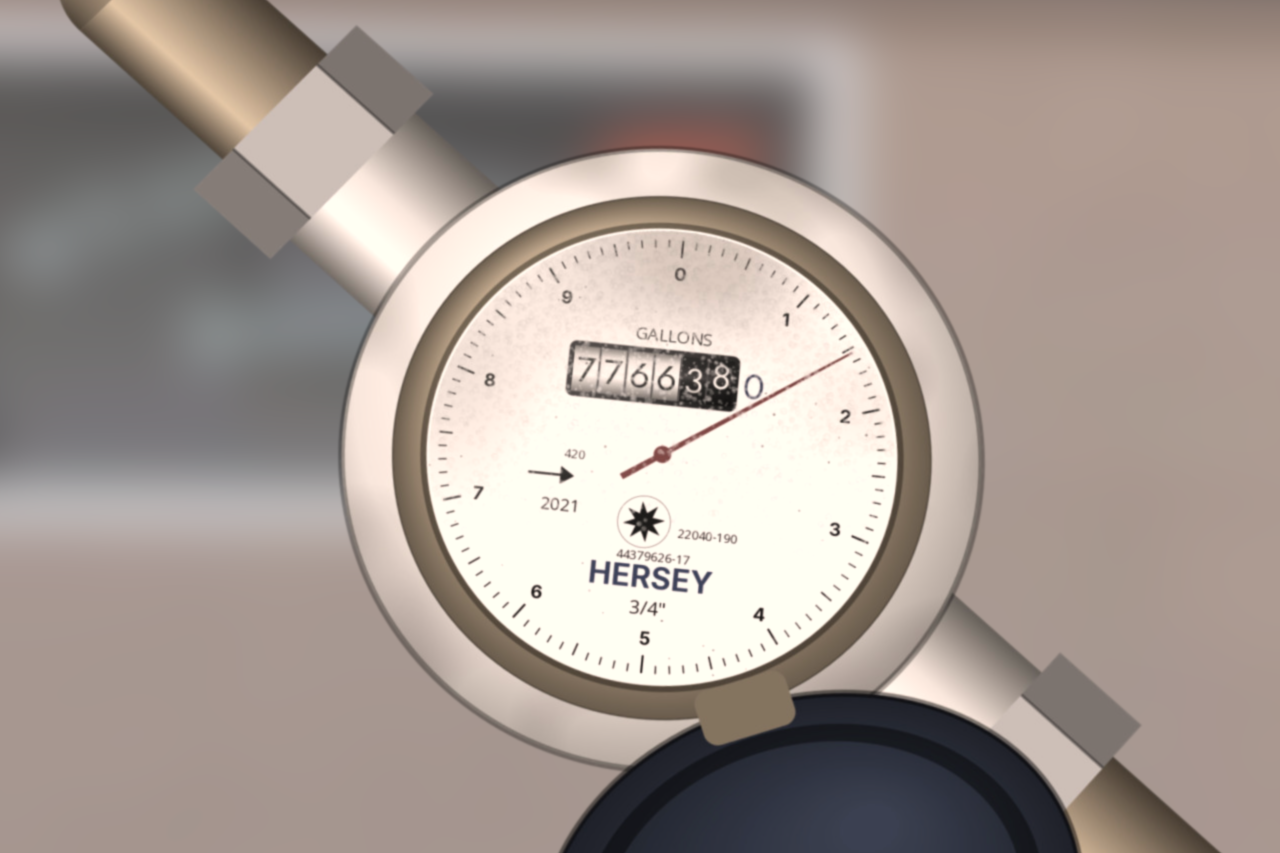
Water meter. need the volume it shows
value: 7766381.5 gal
